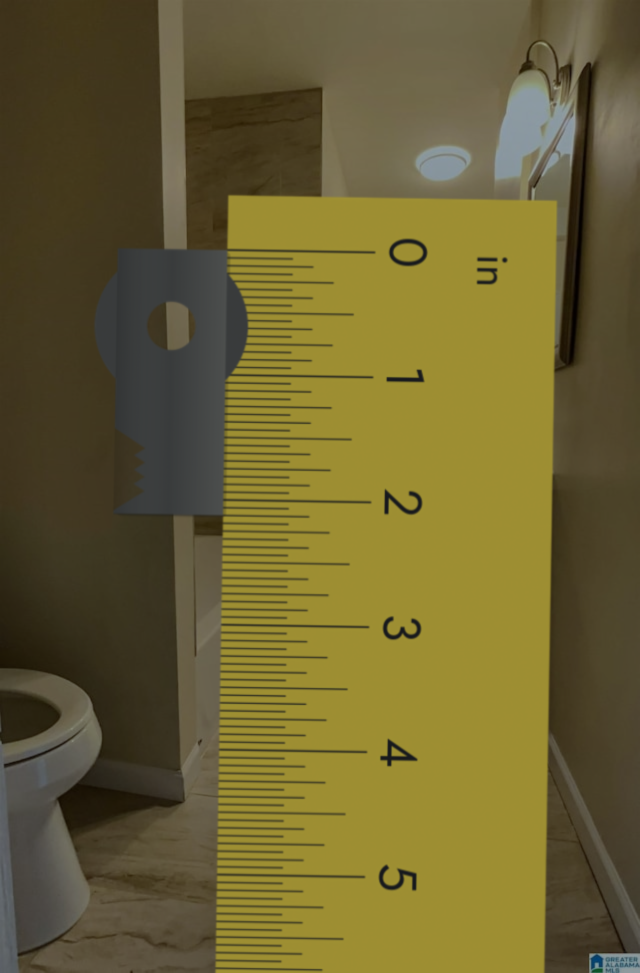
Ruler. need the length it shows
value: 2.125 in
